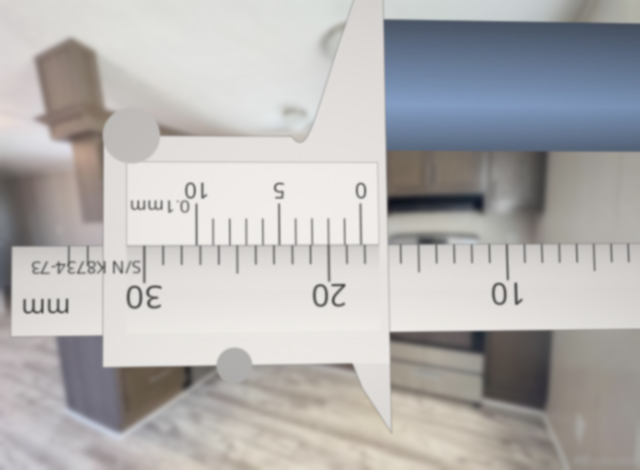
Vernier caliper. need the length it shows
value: 18.2 mm
